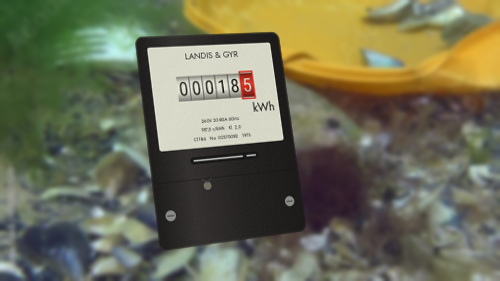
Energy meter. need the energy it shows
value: 18.5 kWh
